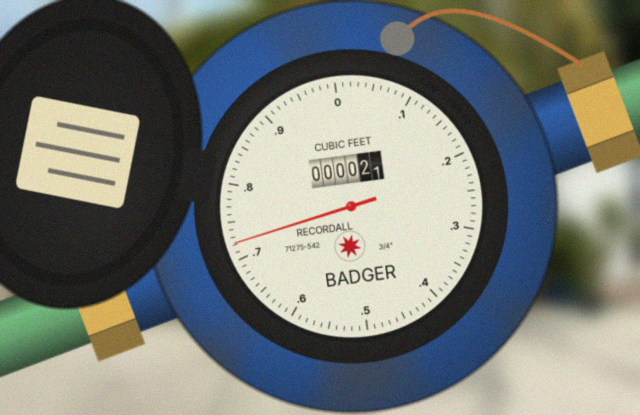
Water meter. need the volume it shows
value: 20.72 ft³
